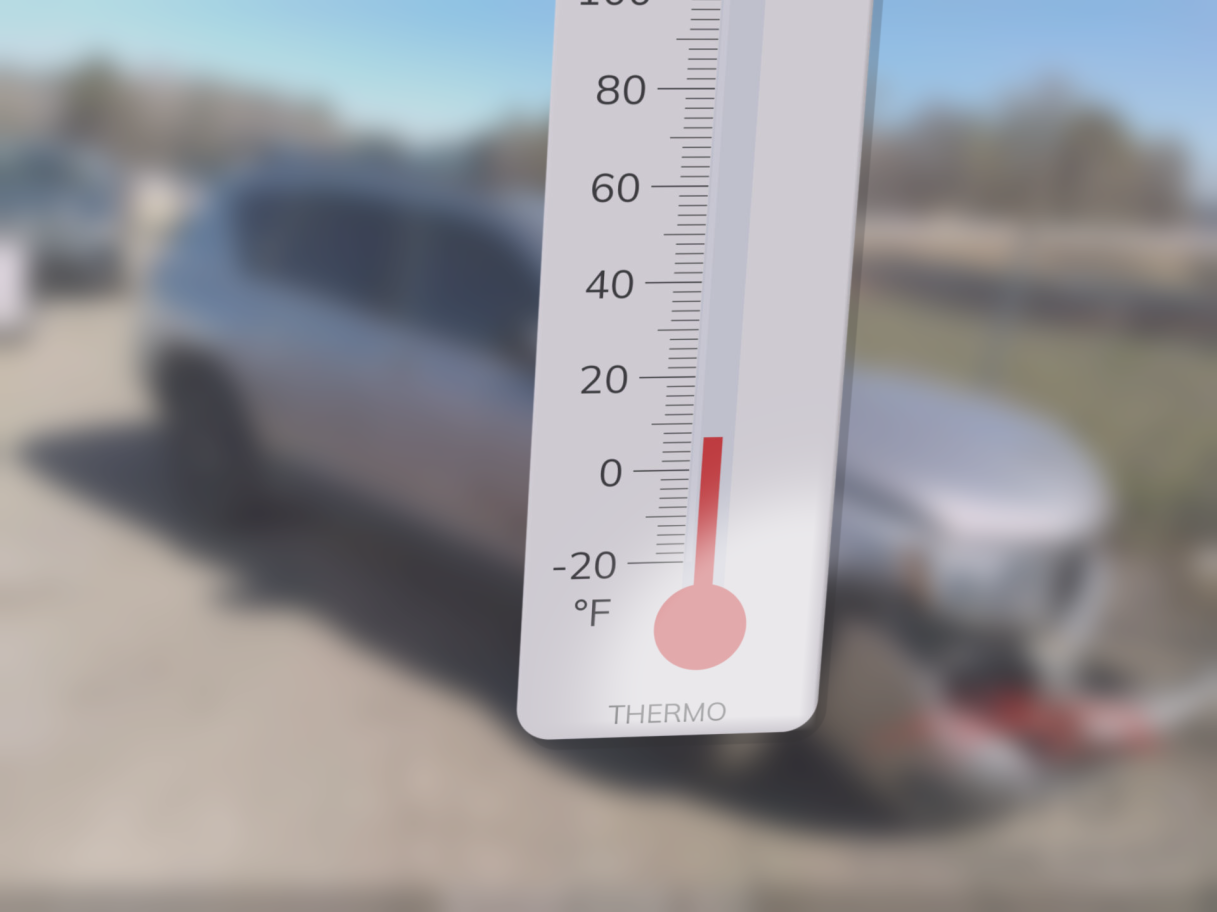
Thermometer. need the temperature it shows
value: 7 °F
